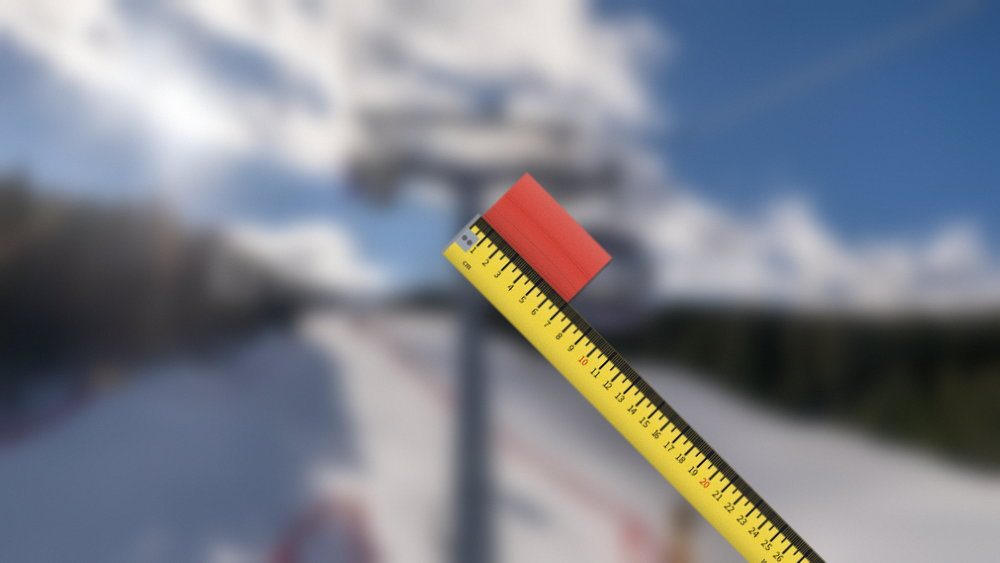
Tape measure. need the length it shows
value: 7 cm
